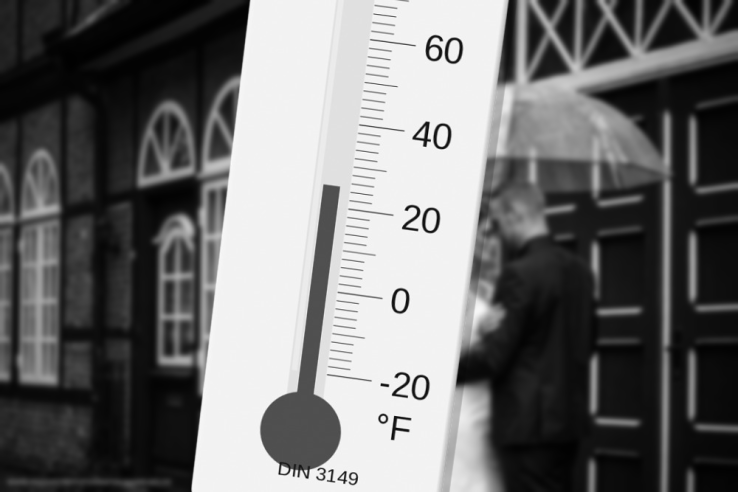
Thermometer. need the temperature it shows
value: 25 °F
